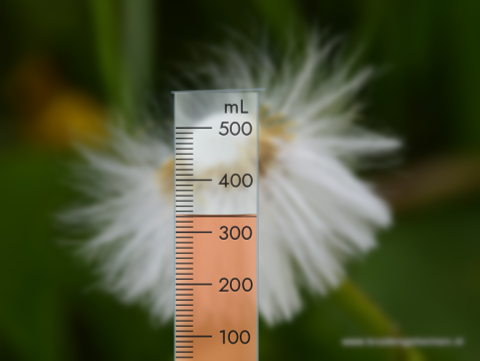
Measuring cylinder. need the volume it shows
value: 330 mL
